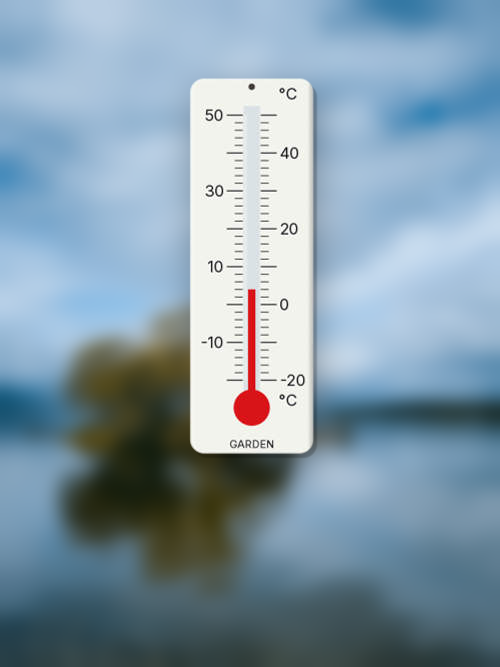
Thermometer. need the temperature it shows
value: 4 °C
